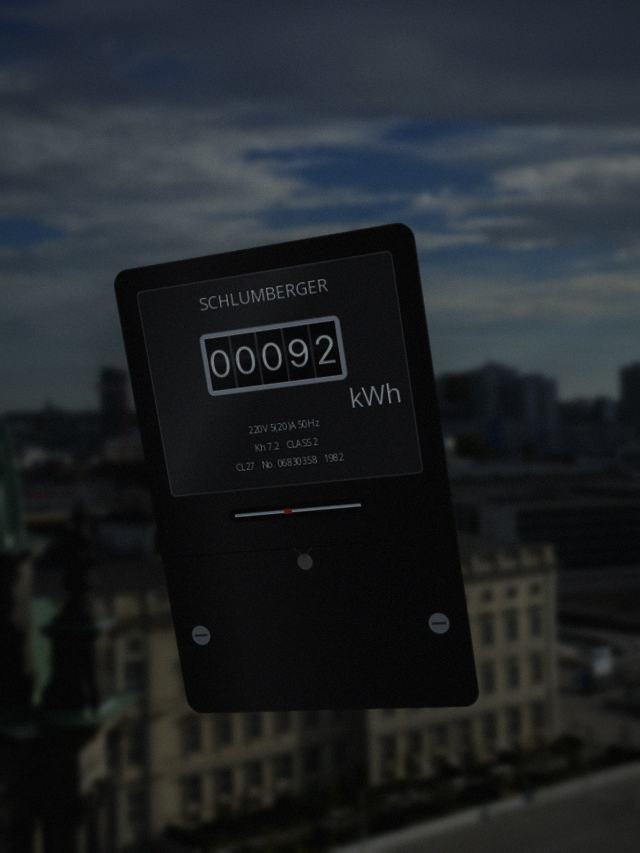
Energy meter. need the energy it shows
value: 92 kWh
